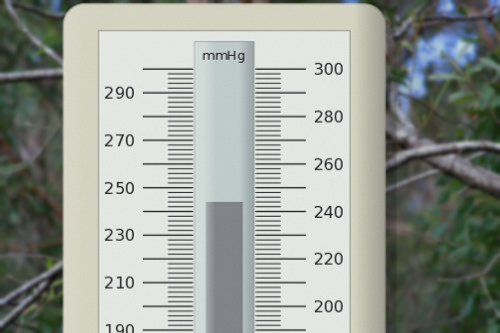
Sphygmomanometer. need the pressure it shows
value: 244 mmHg
